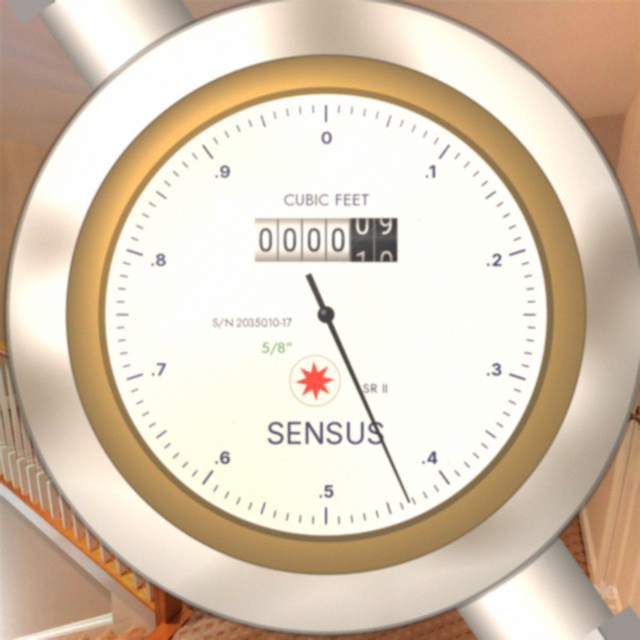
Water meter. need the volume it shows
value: 9.43 ft³
